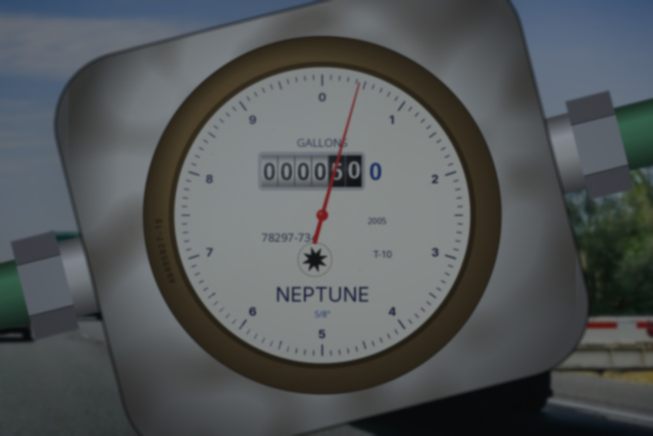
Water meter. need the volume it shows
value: 500.4 gal
